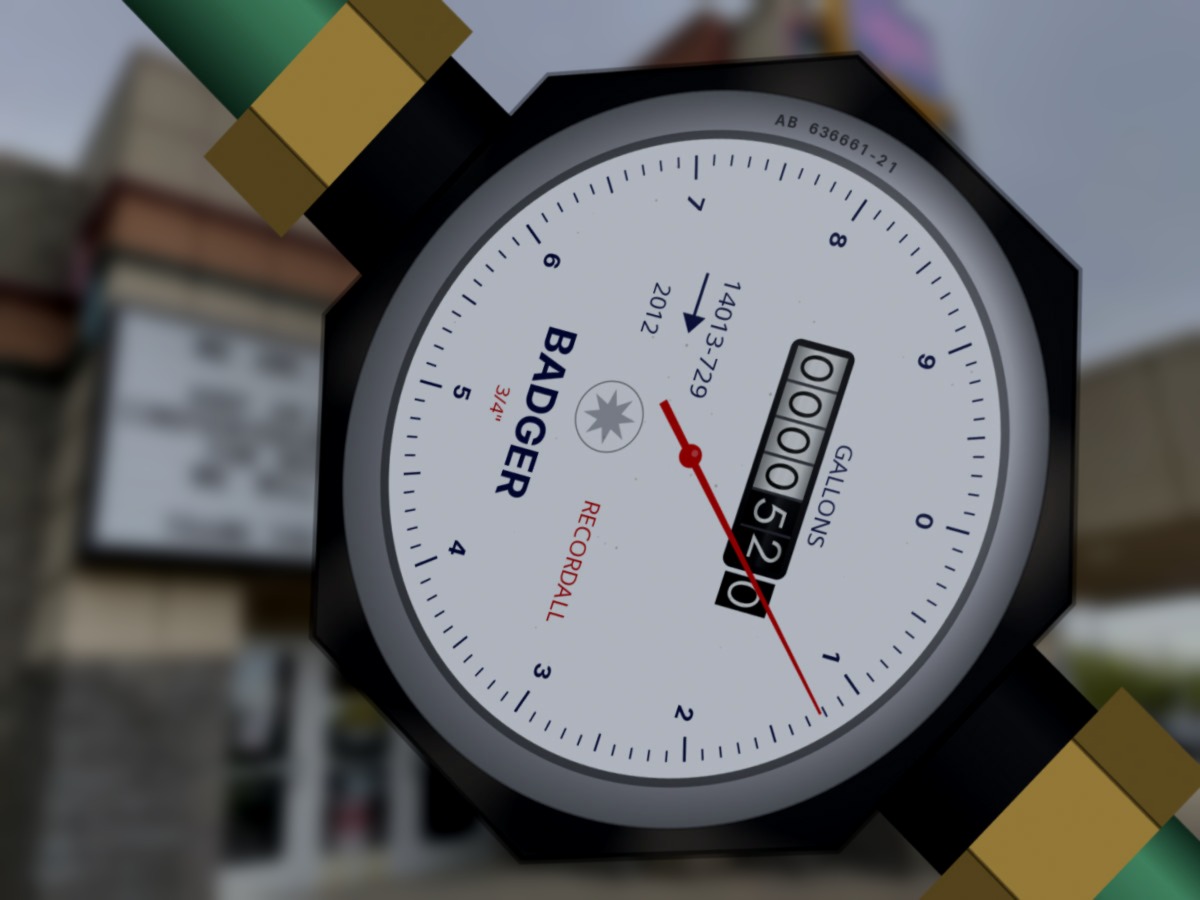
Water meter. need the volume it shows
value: 521.2 gal
